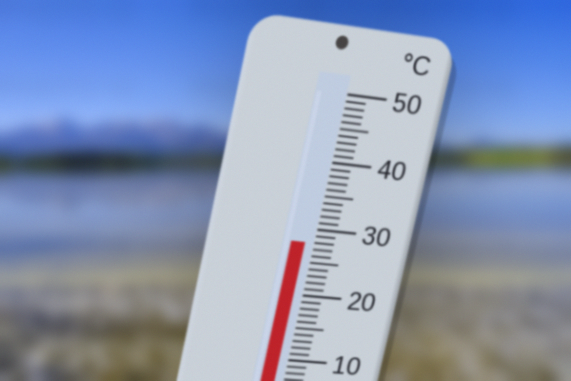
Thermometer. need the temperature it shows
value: 28 °C
